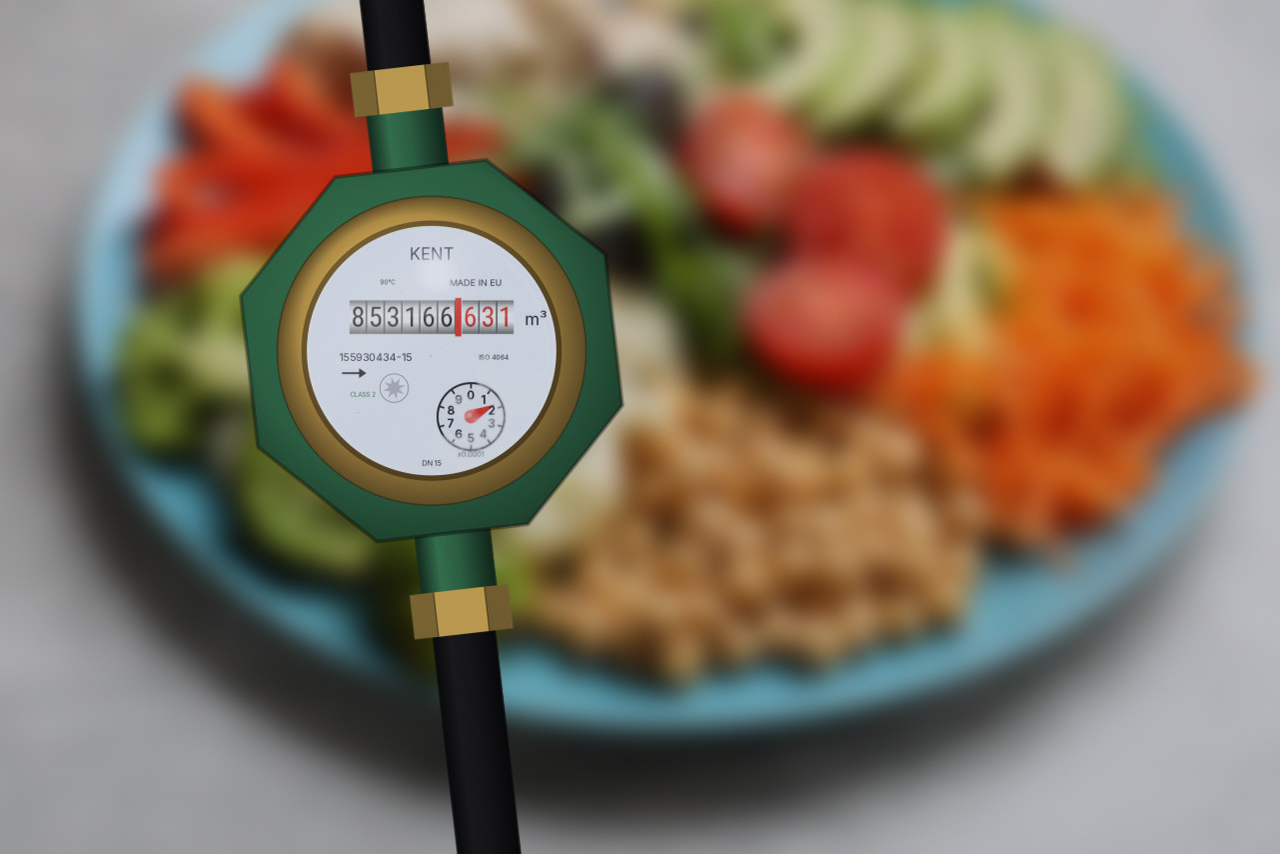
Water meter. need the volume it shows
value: 853166.6311 m³
